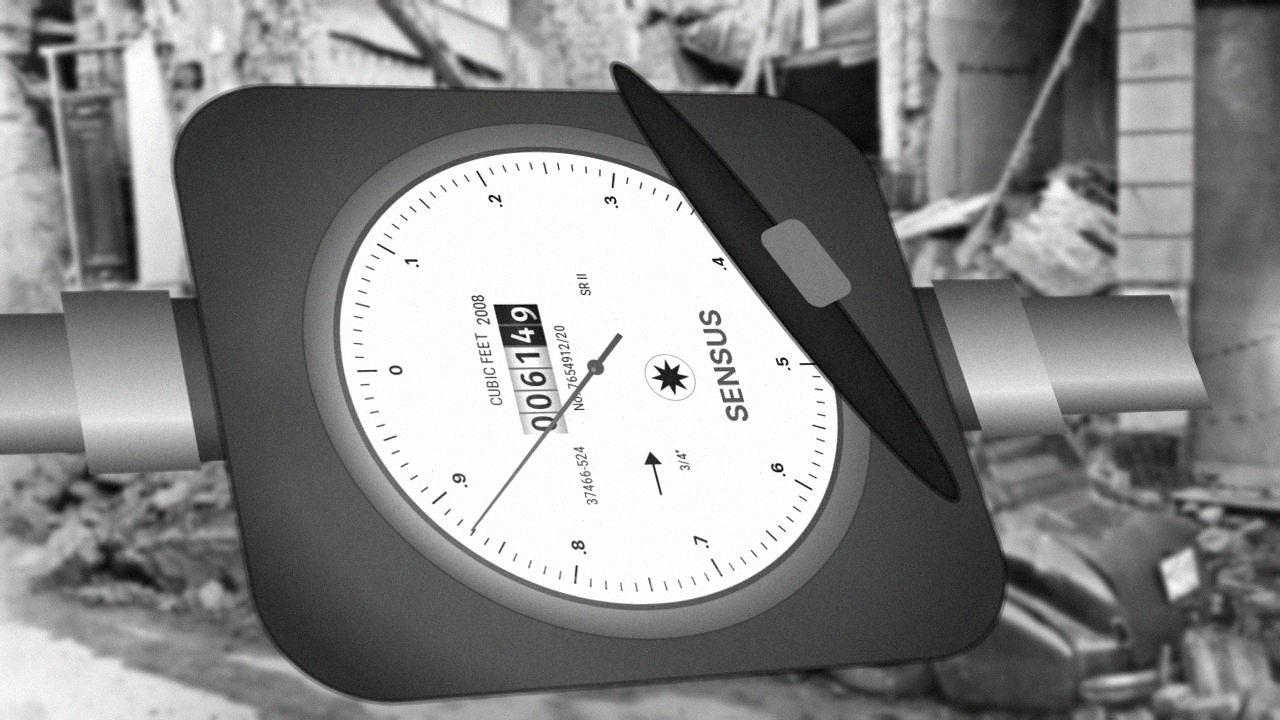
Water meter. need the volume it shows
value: 6148.87 ft³
